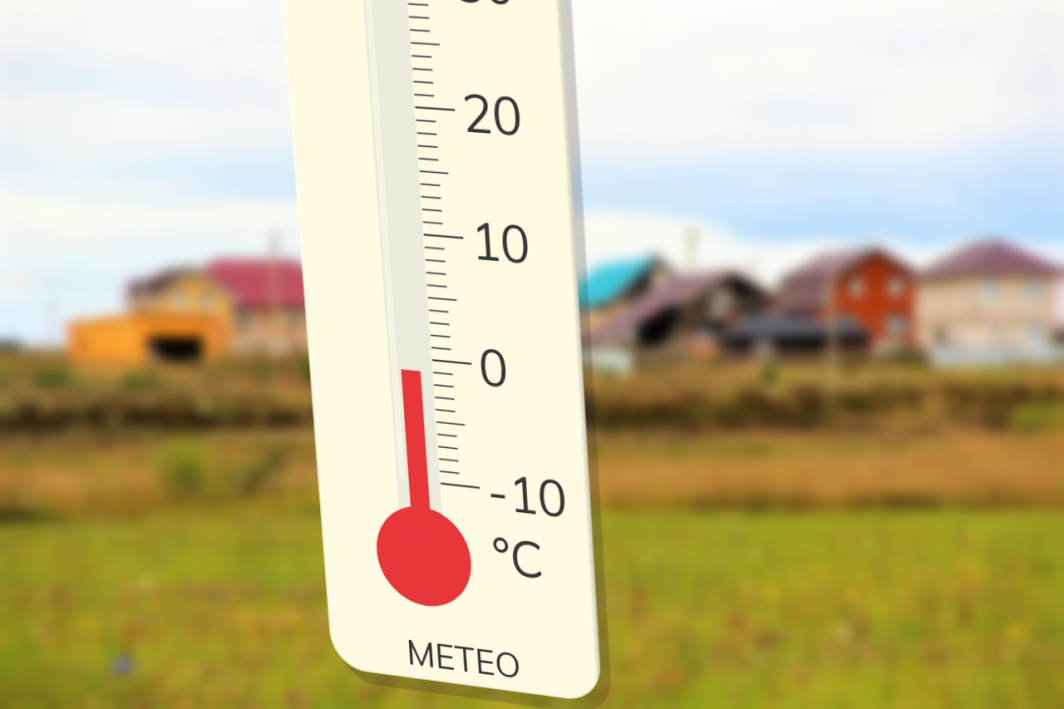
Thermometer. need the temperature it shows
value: -1 °C
